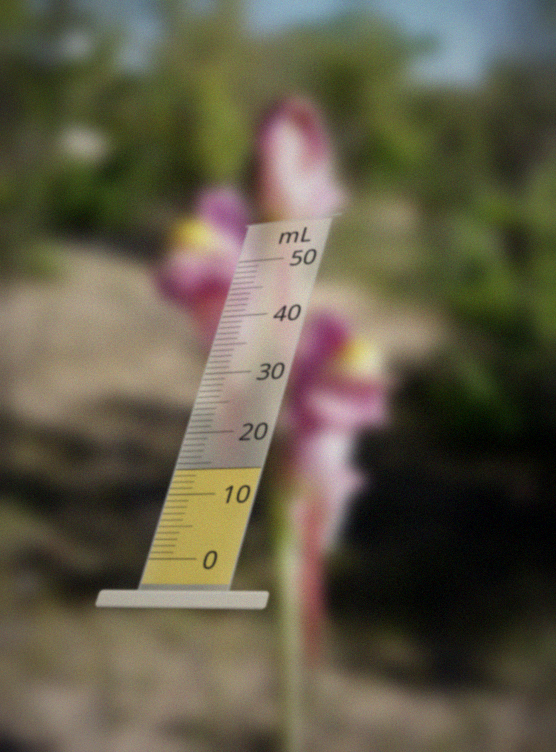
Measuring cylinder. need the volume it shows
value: 14 mL
